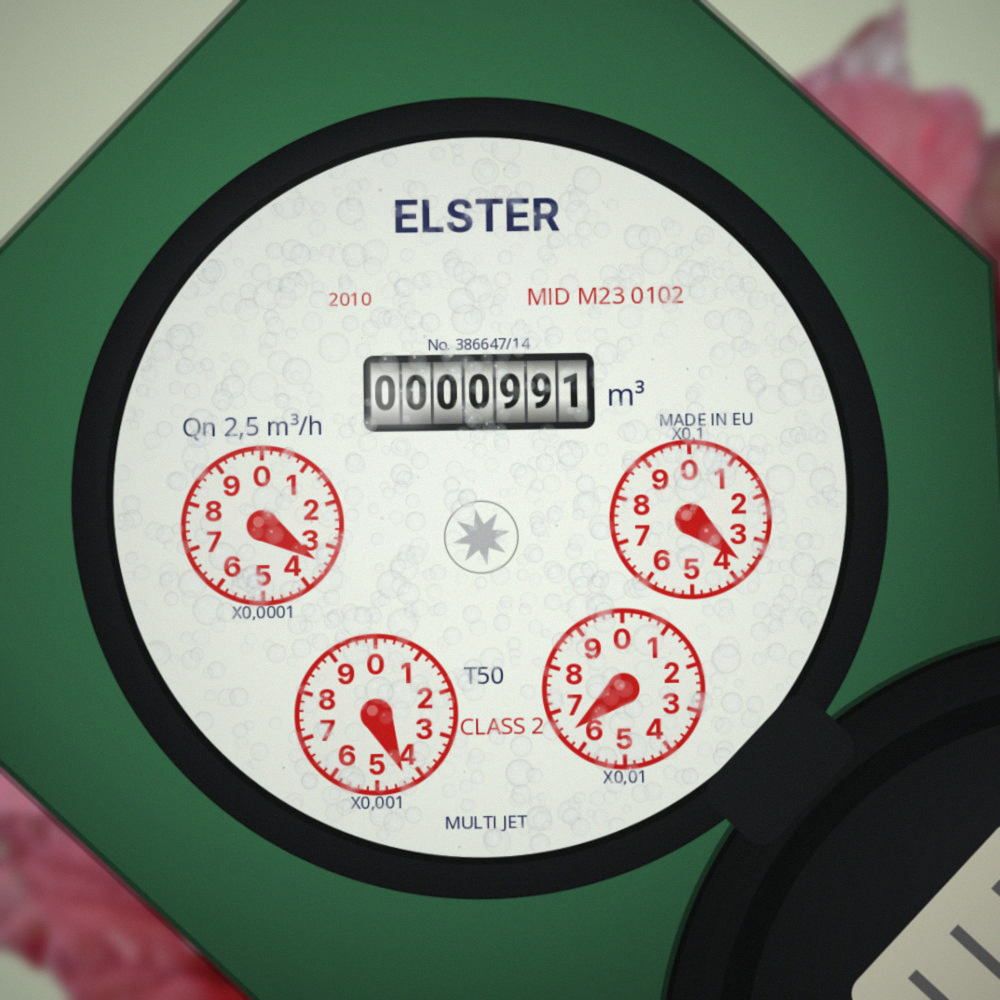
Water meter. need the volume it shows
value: 991.3643 m³
